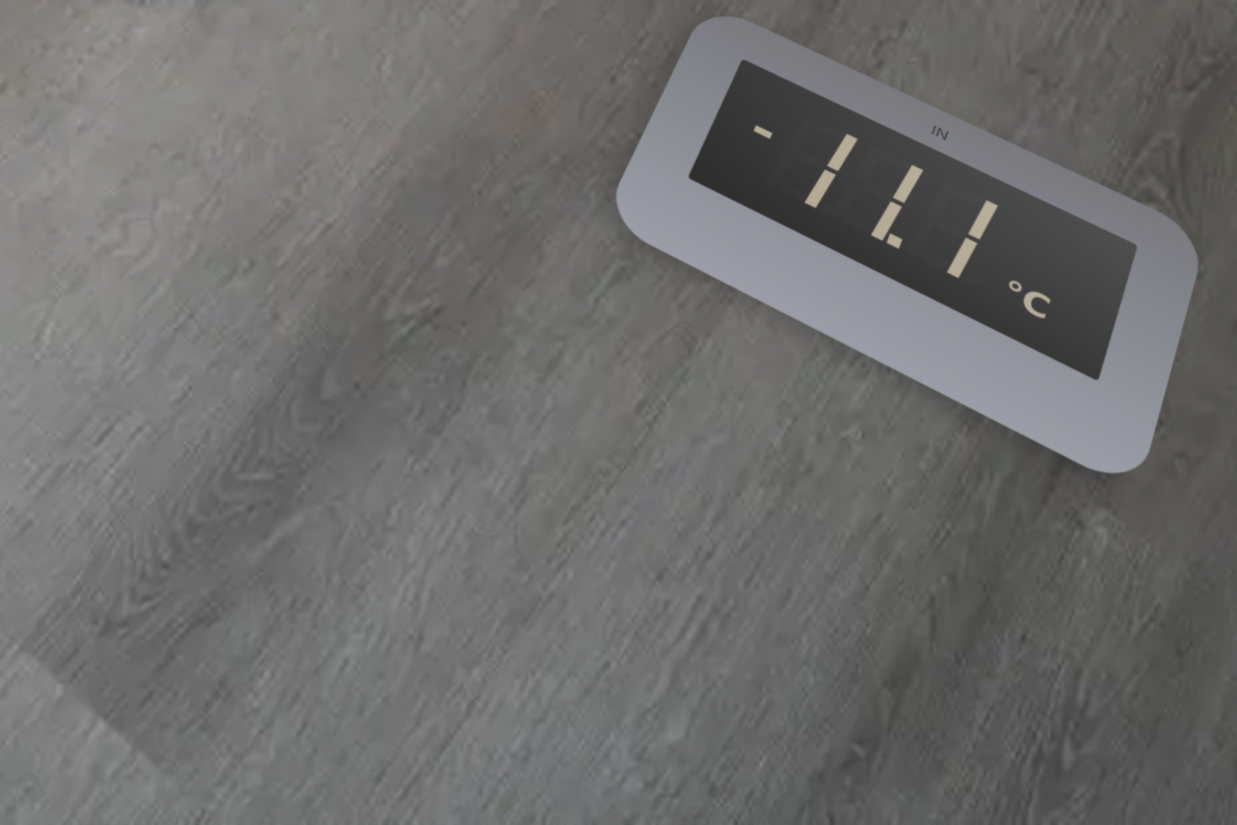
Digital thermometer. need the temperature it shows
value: -11.1 °C
